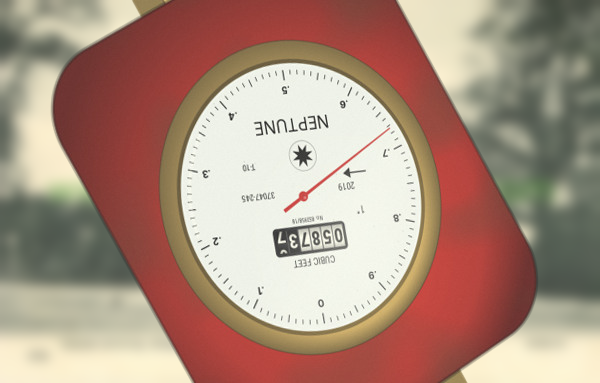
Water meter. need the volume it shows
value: 58736.67 ft³
